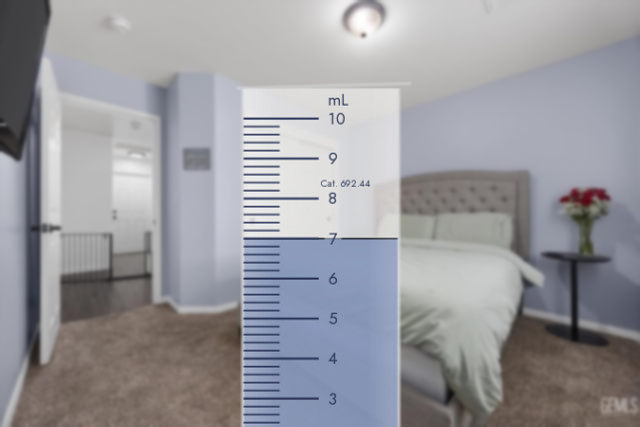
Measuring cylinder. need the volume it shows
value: 7 mL
